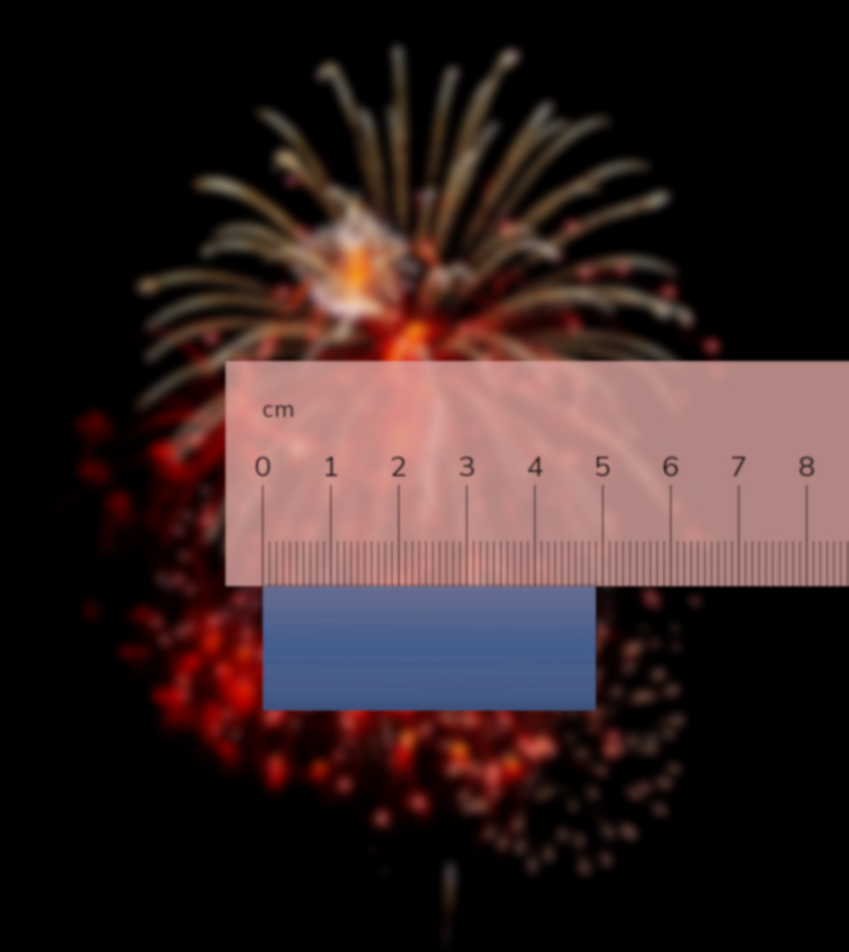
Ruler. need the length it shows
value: 4.9 cm
